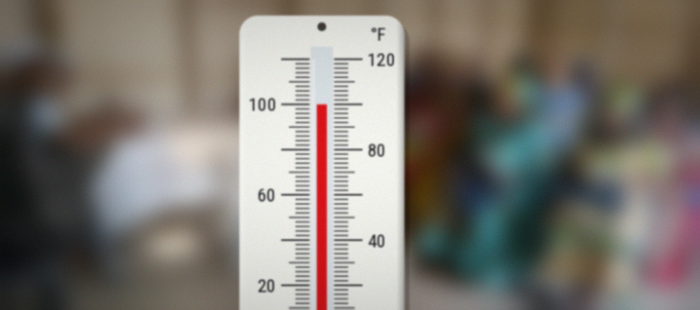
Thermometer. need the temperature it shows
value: 100 °F
